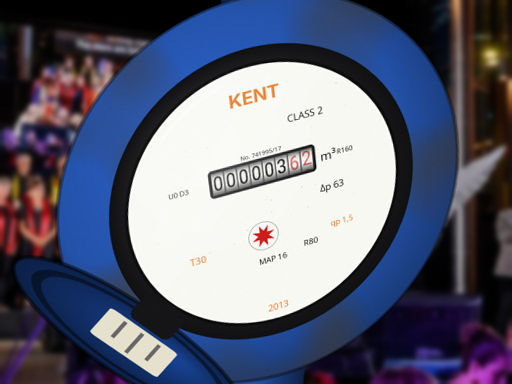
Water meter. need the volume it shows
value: 3.62 m³
